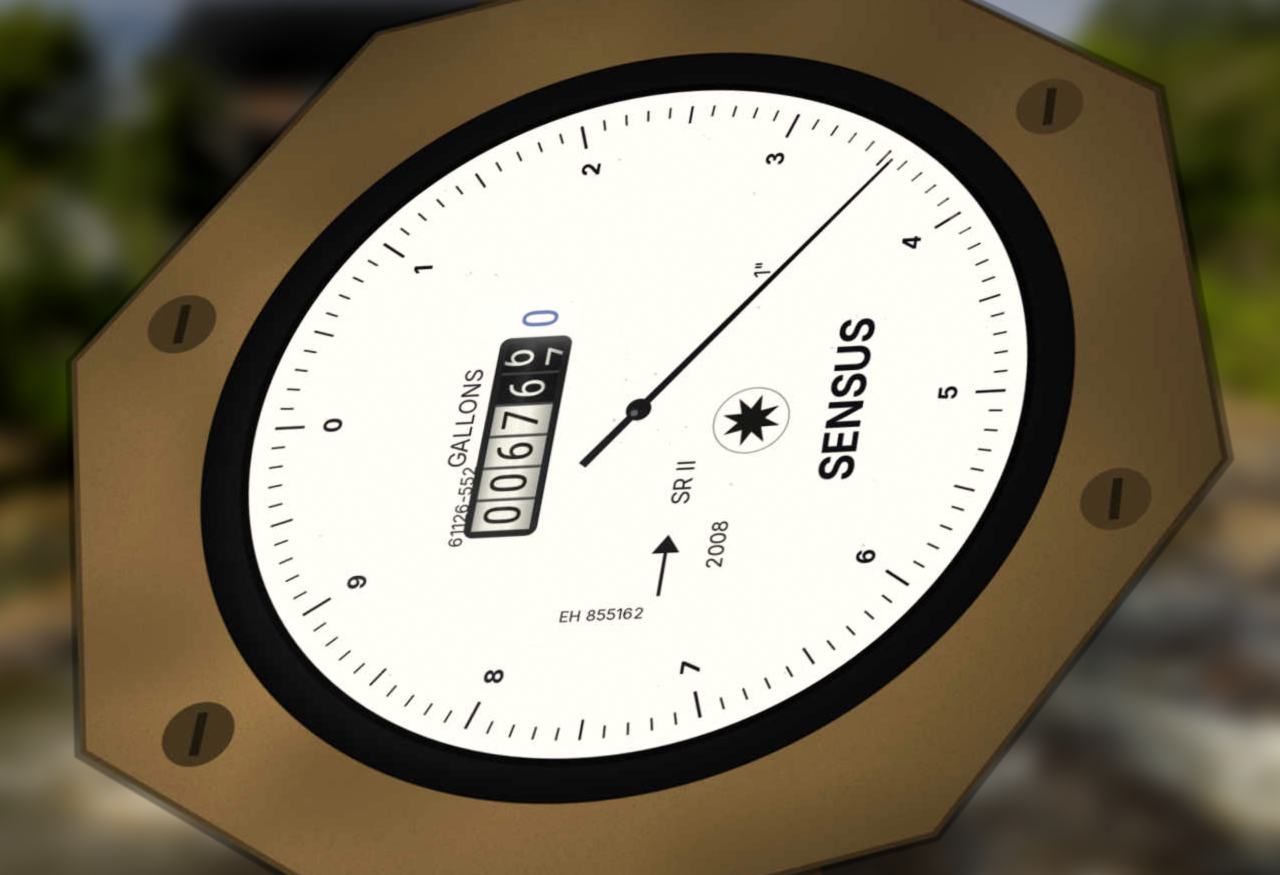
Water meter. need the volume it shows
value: 67663.5 gal
